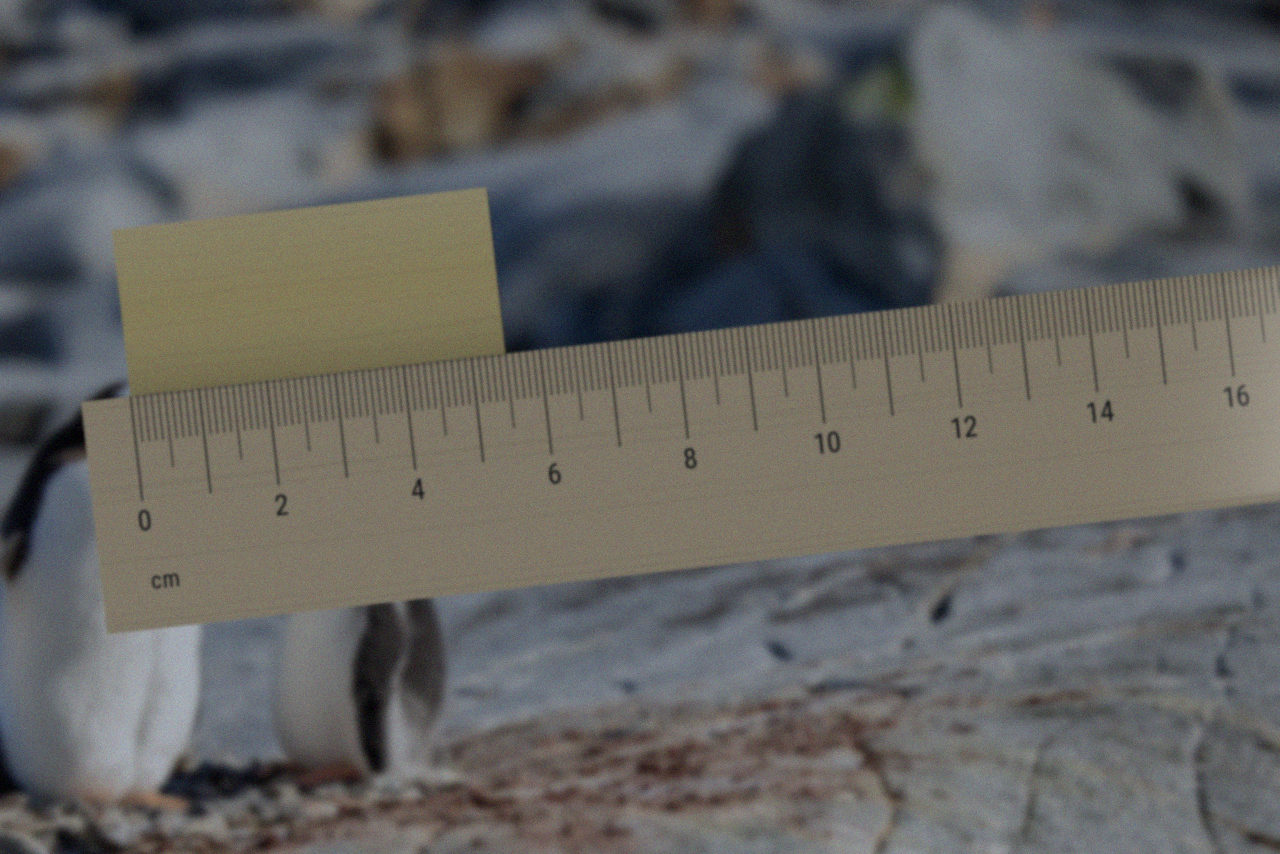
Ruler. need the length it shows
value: 5.5 cm
